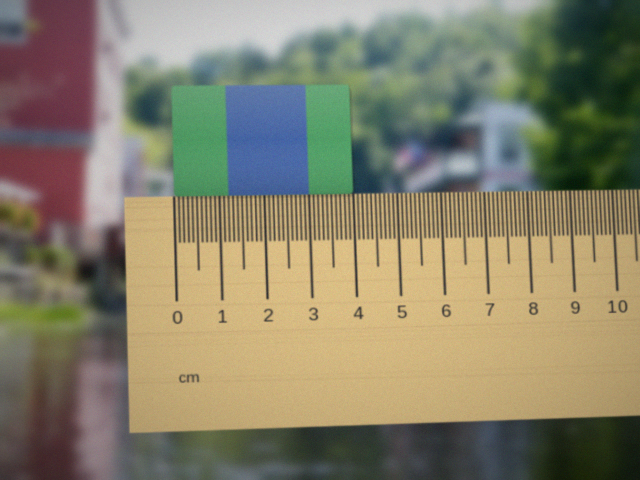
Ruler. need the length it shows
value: 4 cm
